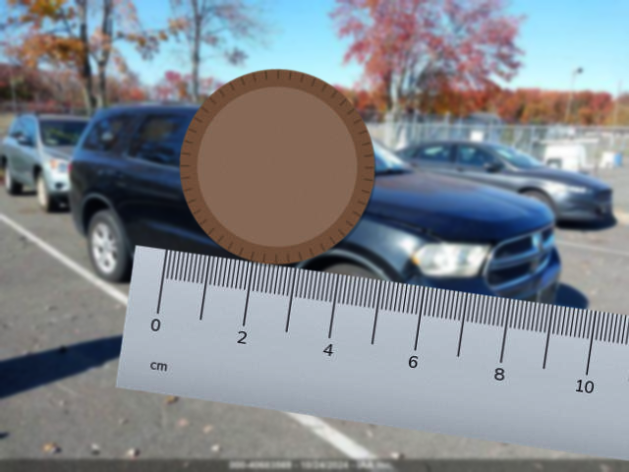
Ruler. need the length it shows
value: 4.5 cm
